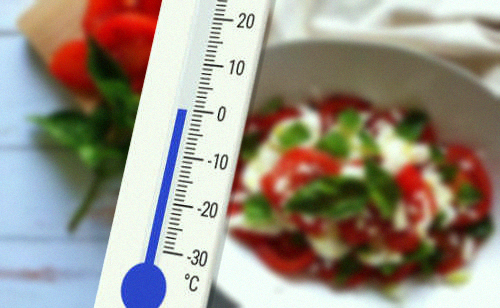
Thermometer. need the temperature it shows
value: 0 °C
